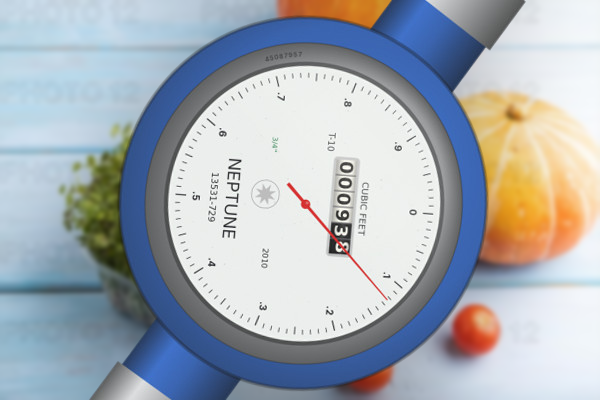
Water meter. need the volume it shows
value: 938.12 ft³
